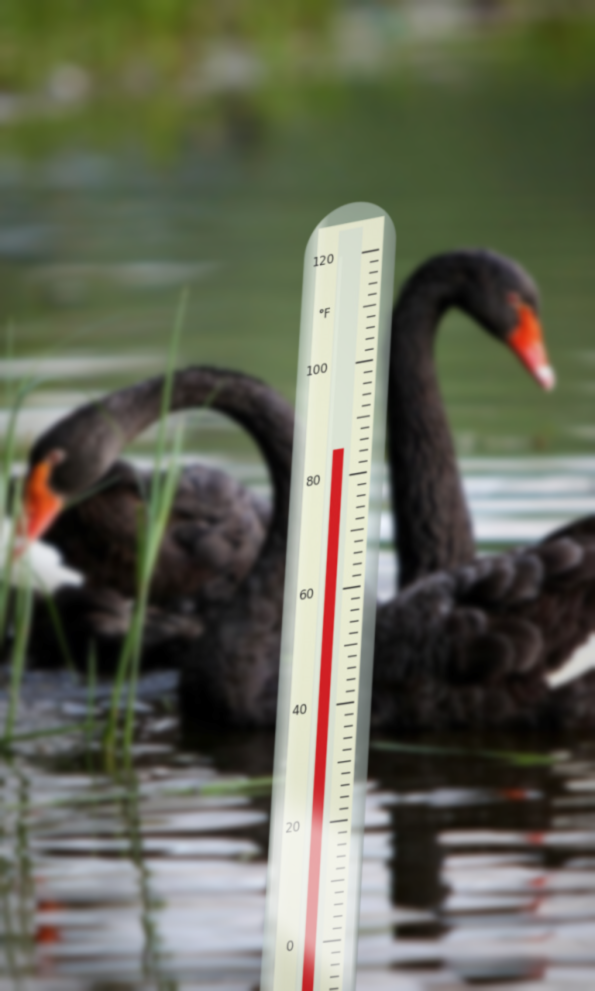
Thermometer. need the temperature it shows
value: 85 °F
